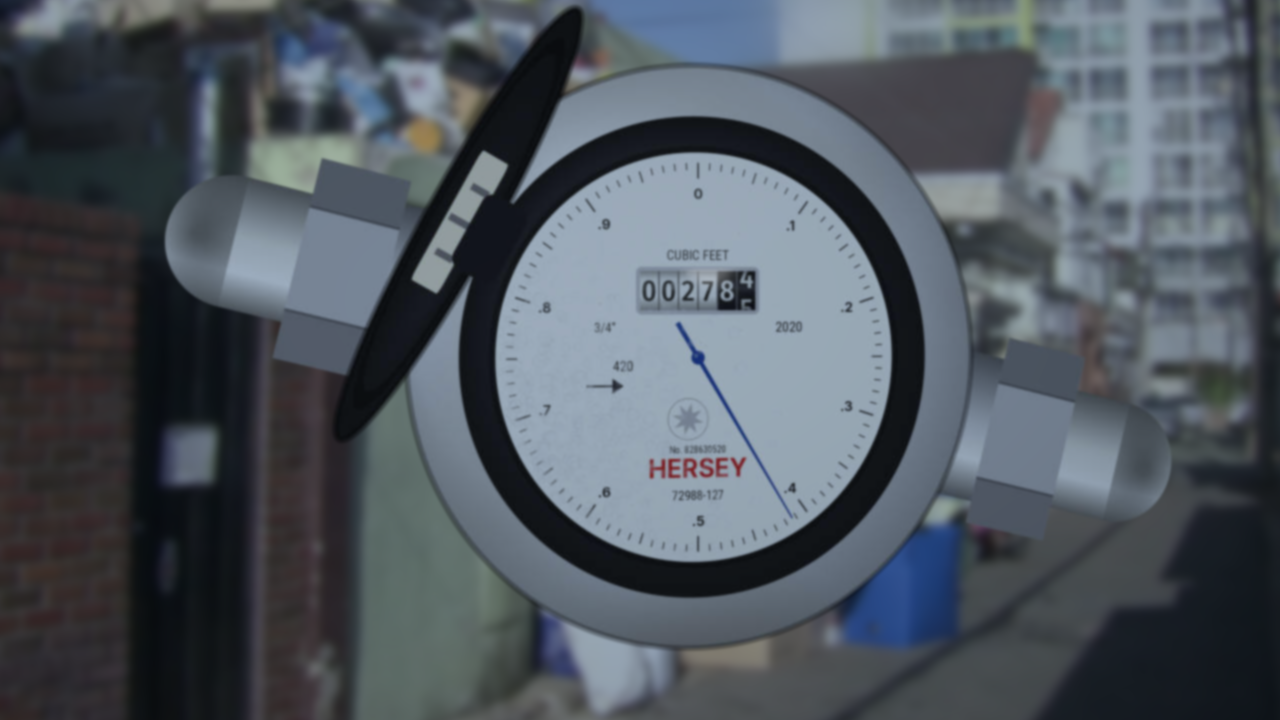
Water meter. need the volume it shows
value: 2784.41 ft³
